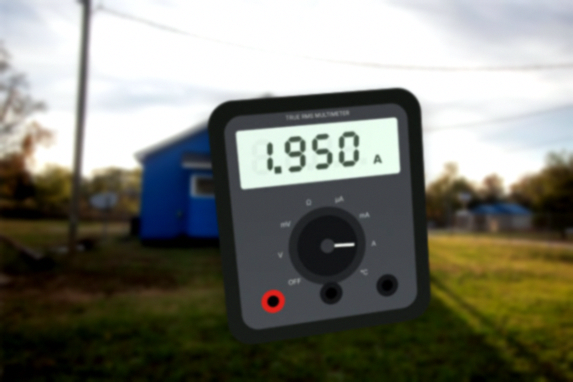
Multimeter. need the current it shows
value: 1.950 A
